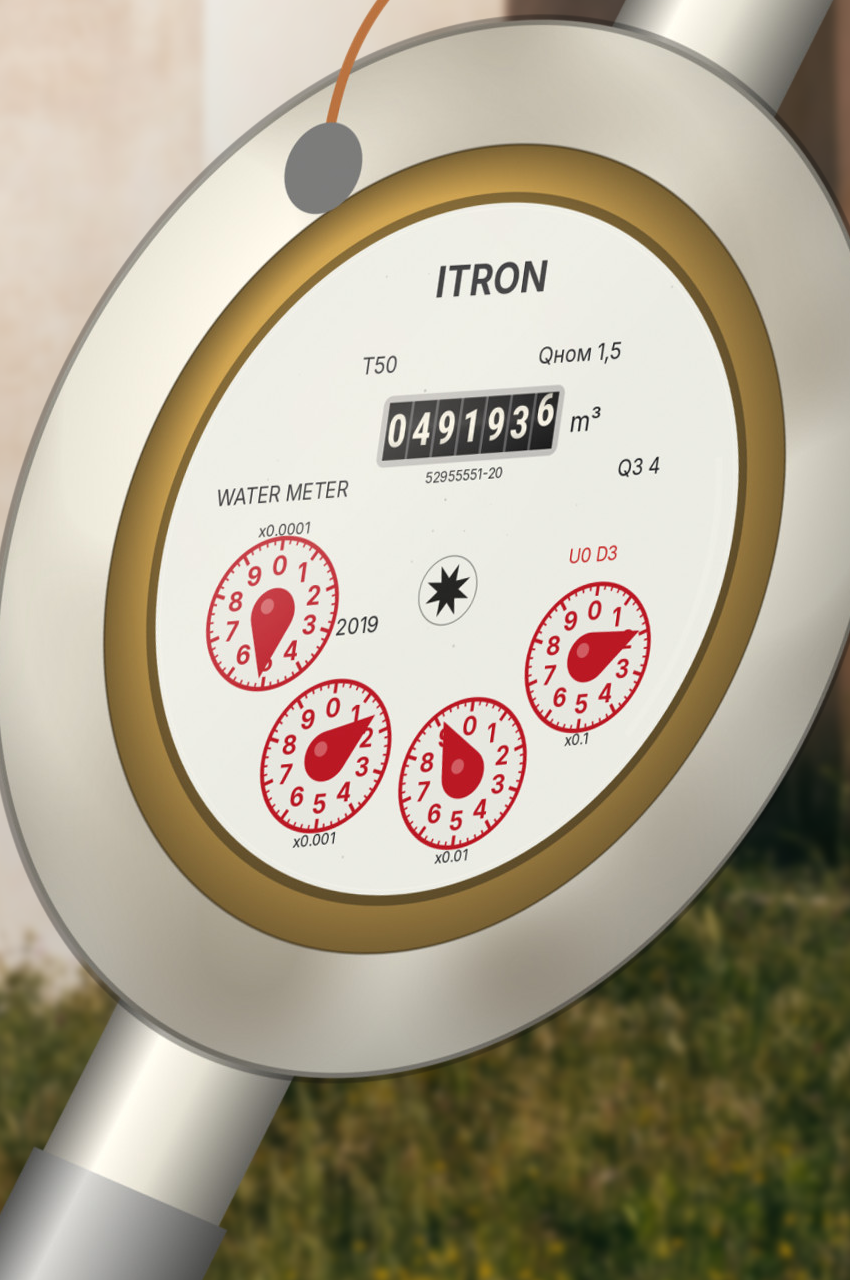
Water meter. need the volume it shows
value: 491936.1915 m³
